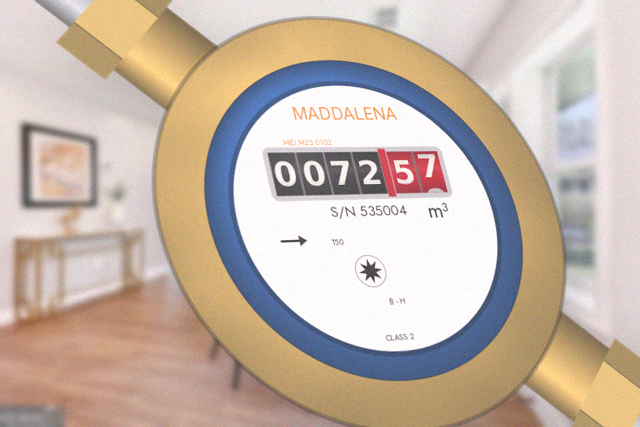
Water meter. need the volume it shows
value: 72.57 m³
